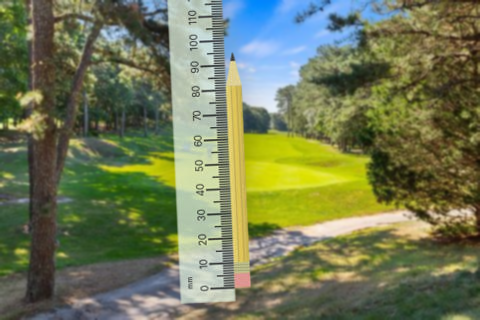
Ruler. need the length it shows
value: 95 mm
